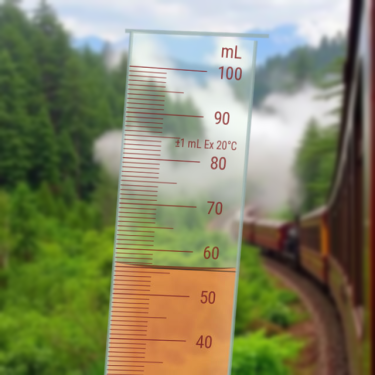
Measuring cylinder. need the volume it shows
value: 56 mL
